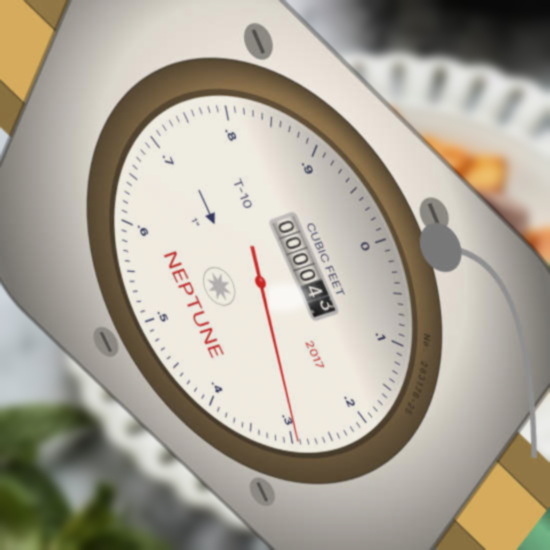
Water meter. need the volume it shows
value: 43.29 ft³
